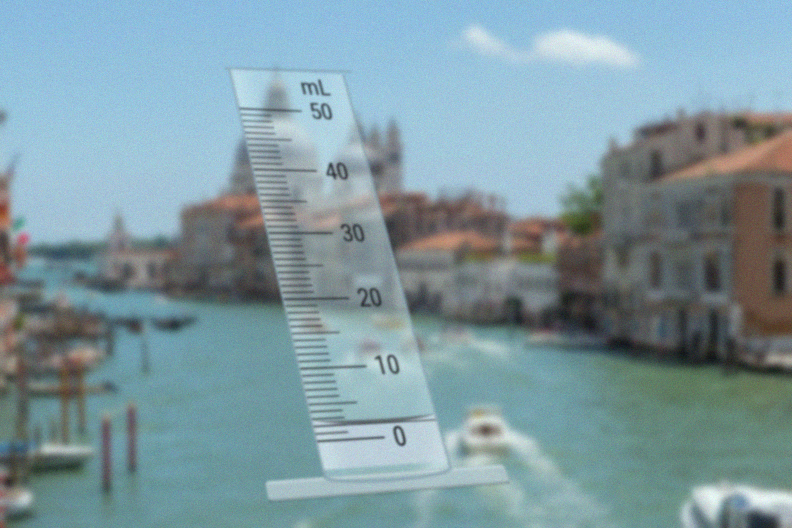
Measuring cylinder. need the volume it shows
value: 2 mL
